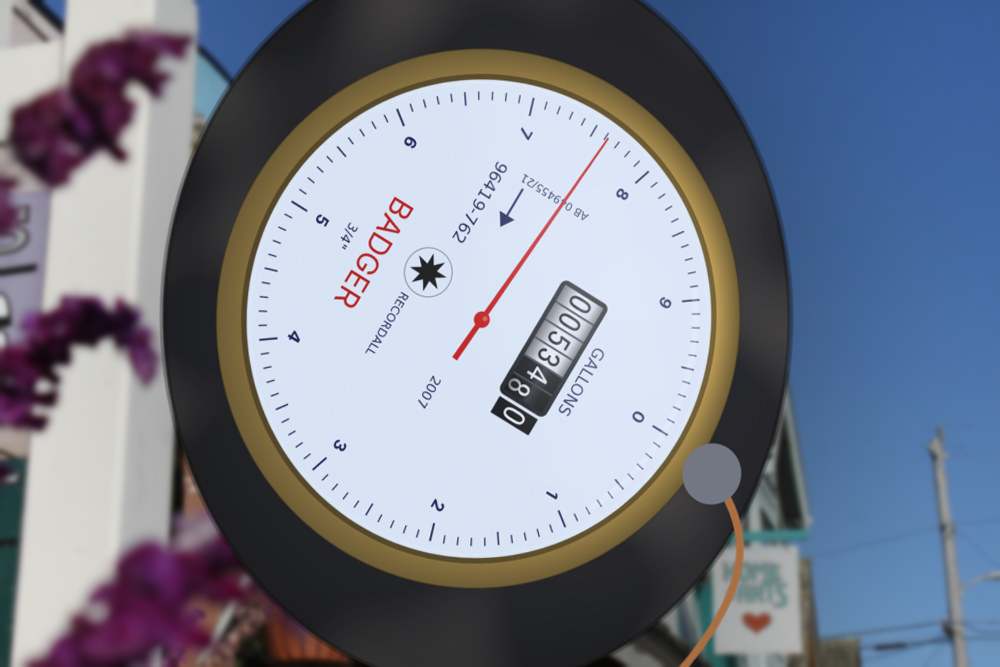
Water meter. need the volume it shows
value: 53477.6 gal
